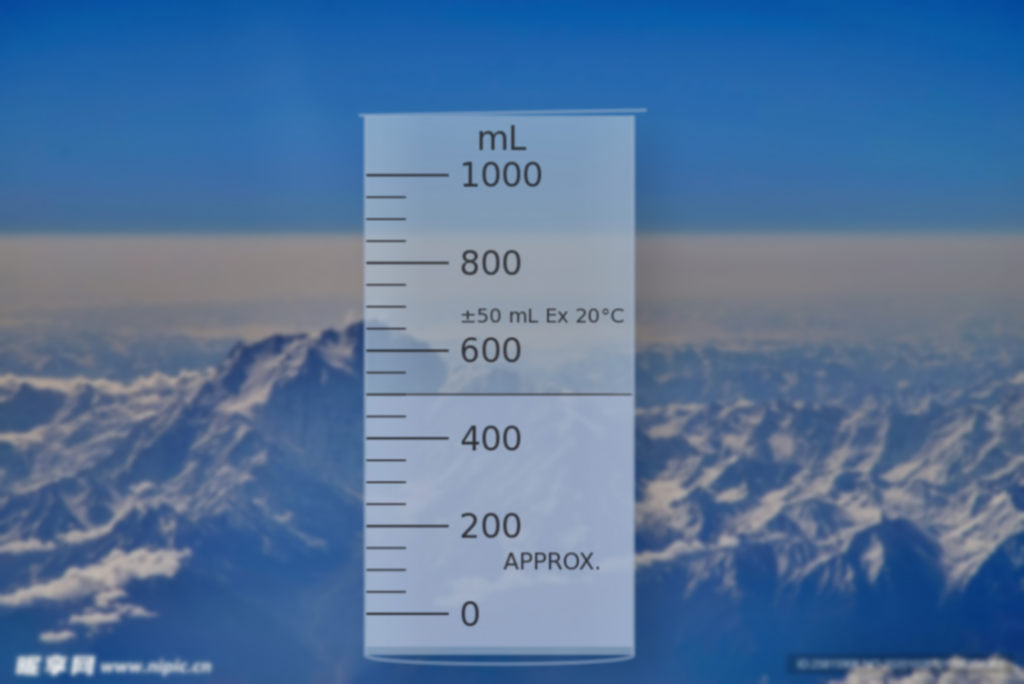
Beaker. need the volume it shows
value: 500 mL
